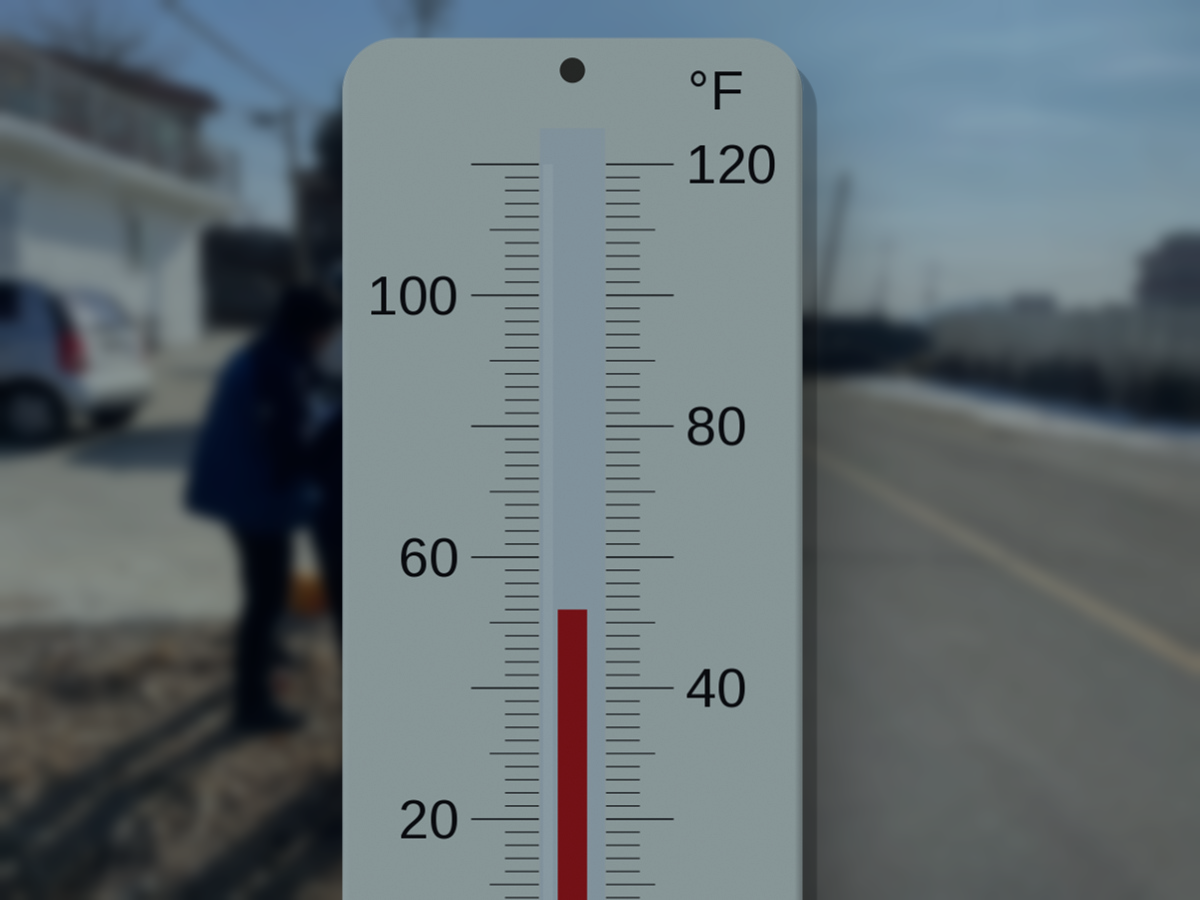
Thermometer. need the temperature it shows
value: 52 °F
